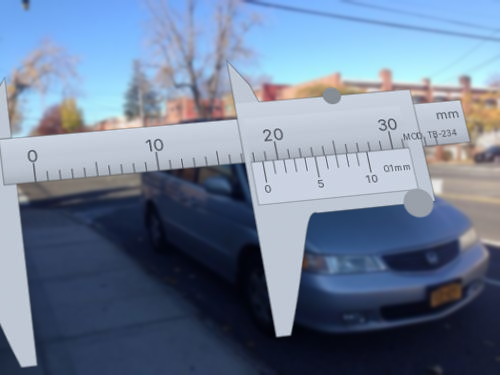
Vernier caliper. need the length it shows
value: 18.7 mm
